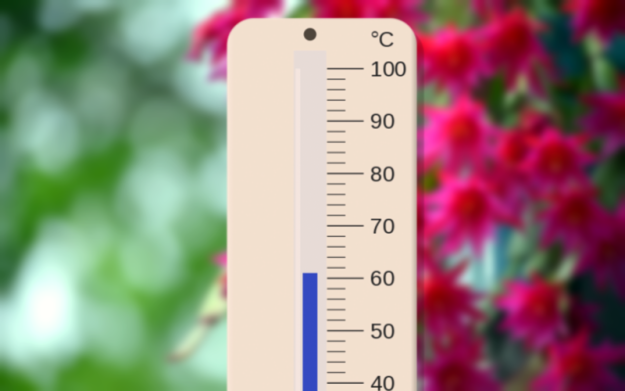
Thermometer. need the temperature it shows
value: 61 °C
